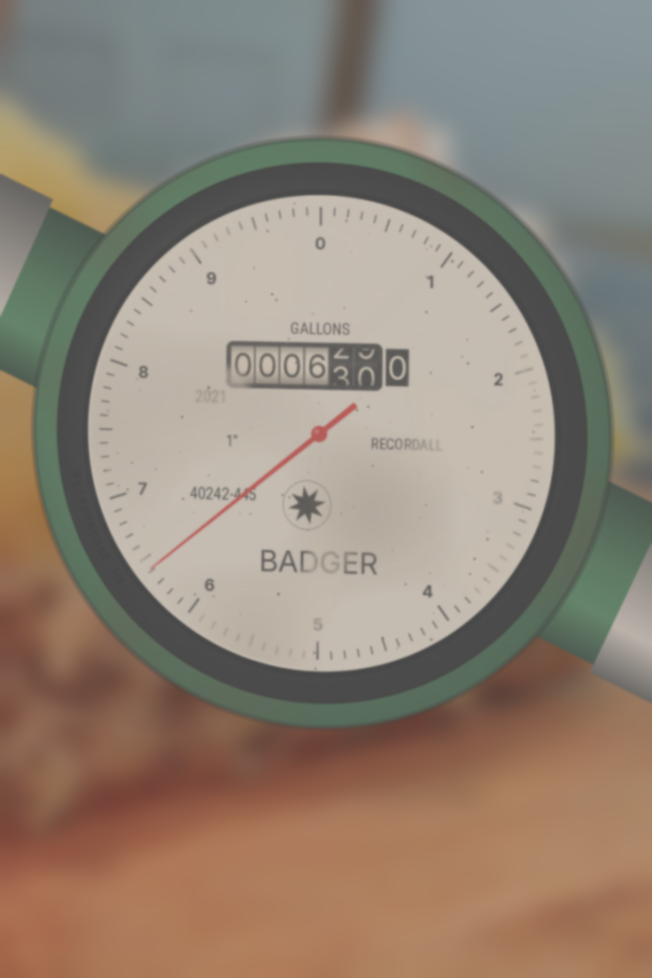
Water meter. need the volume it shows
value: 6296.4 gal
